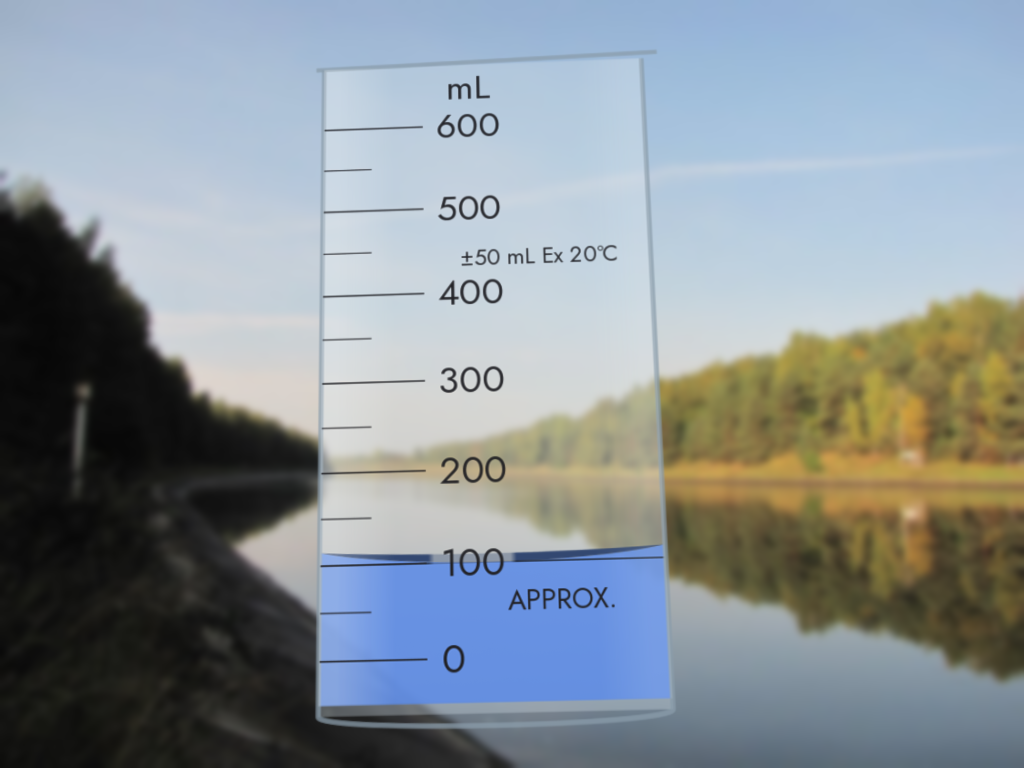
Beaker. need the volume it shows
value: 100 mL
